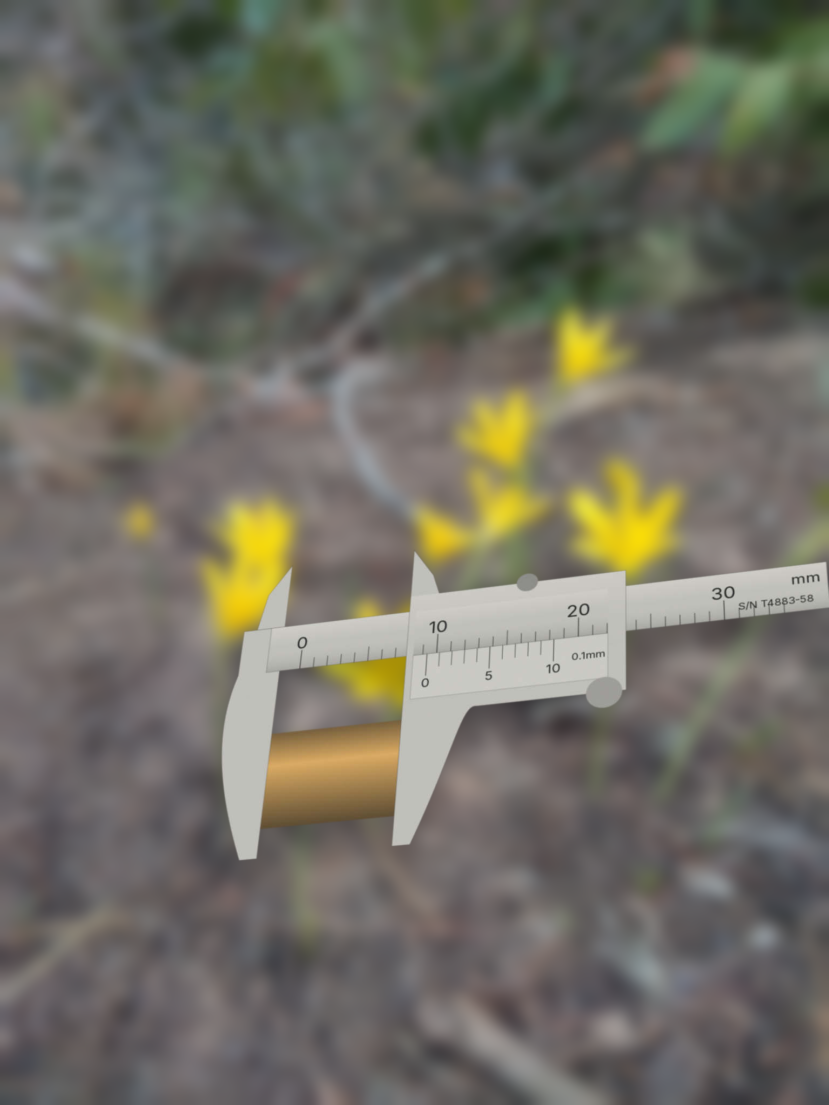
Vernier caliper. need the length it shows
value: 9.3 mm
